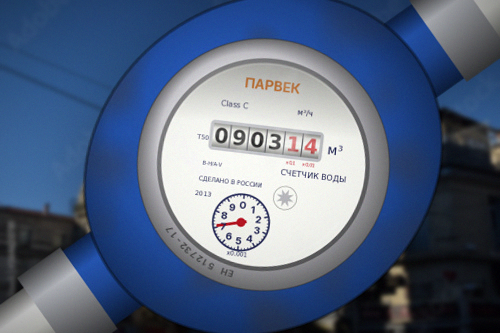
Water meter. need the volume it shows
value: 903.147 m³
